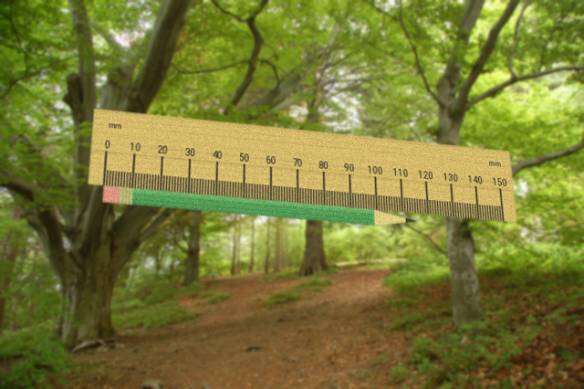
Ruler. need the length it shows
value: 115 mm
